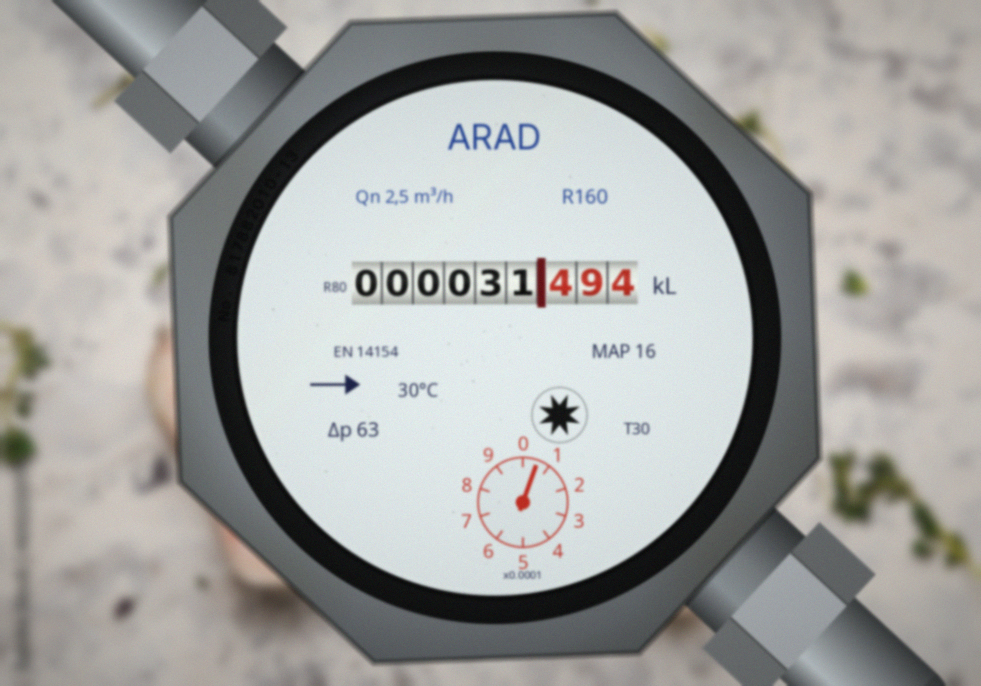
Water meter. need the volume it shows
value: 31.4940 kL
